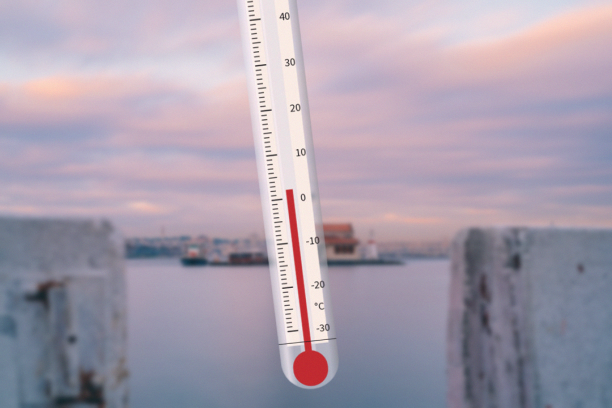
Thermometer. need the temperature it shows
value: 2 °C
